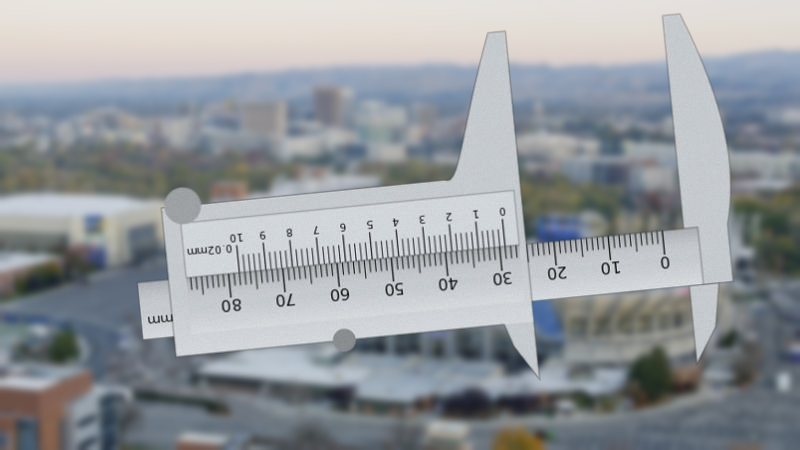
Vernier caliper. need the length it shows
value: 29.0 mm
